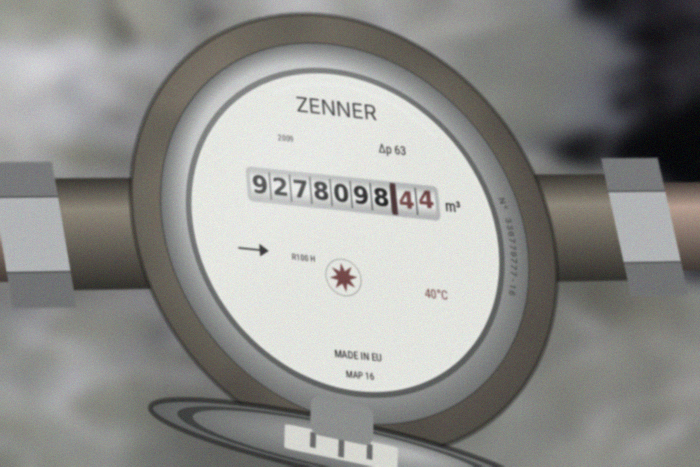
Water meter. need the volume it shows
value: 9278098.44 m³
